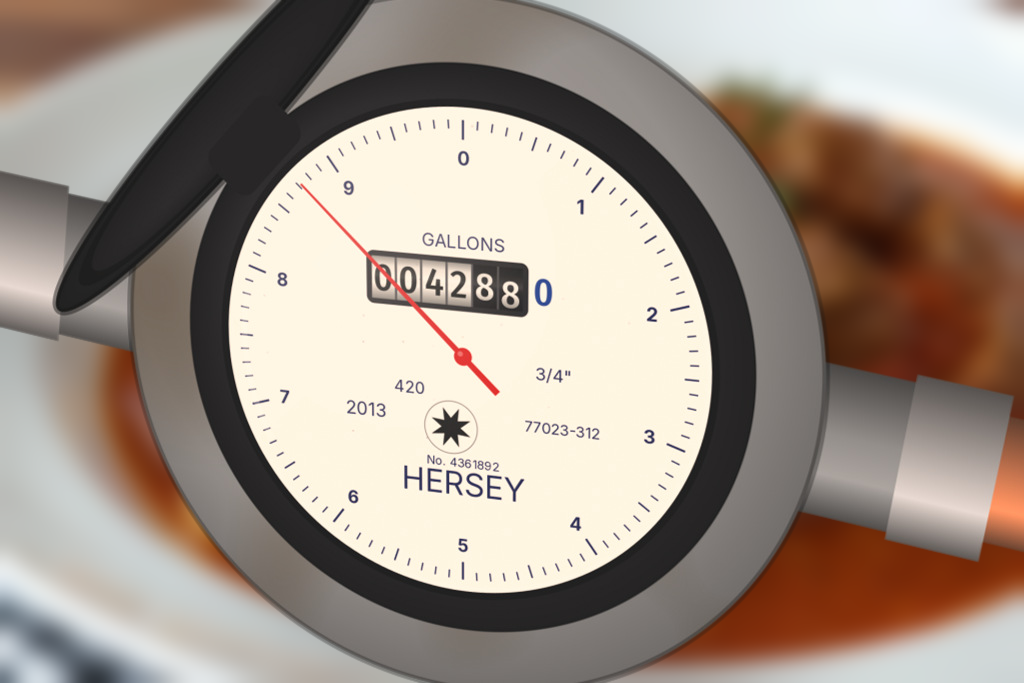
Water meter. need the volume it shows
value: 42878.7 gal
